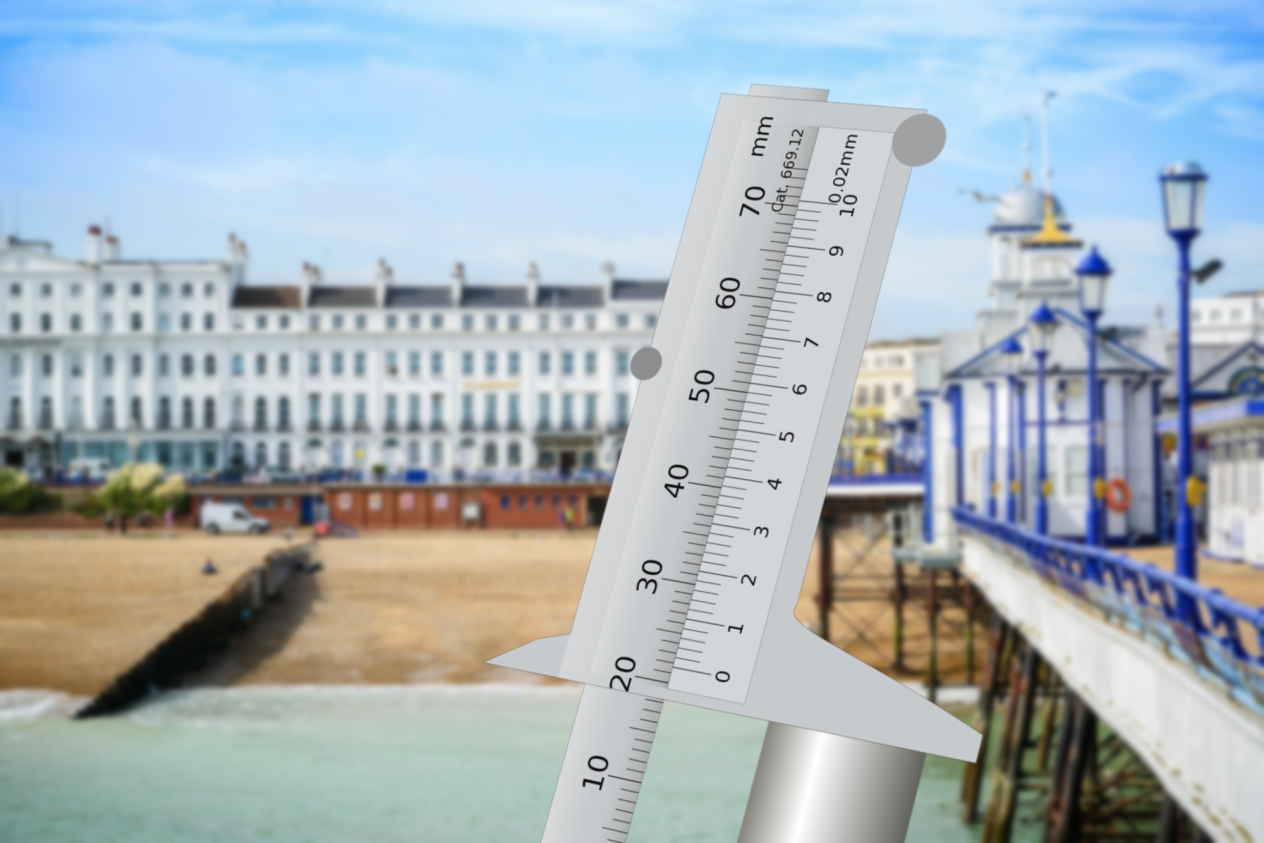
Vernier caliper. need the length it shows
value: 21.6 mm
